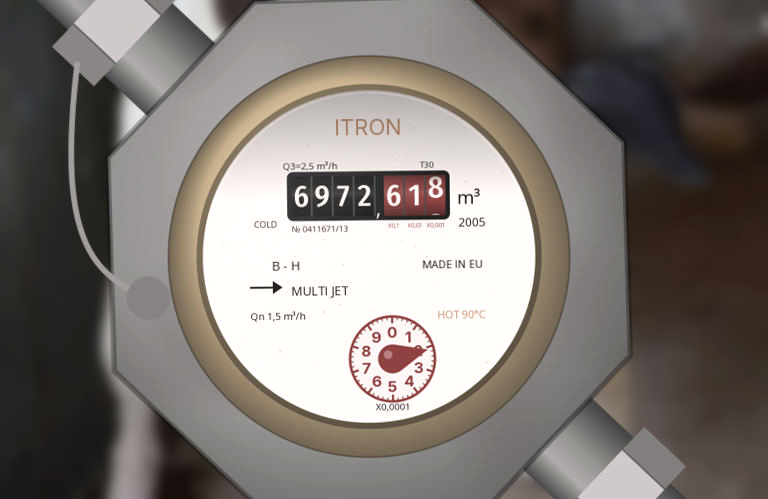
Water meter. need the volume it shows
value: 6972.6182 m³
